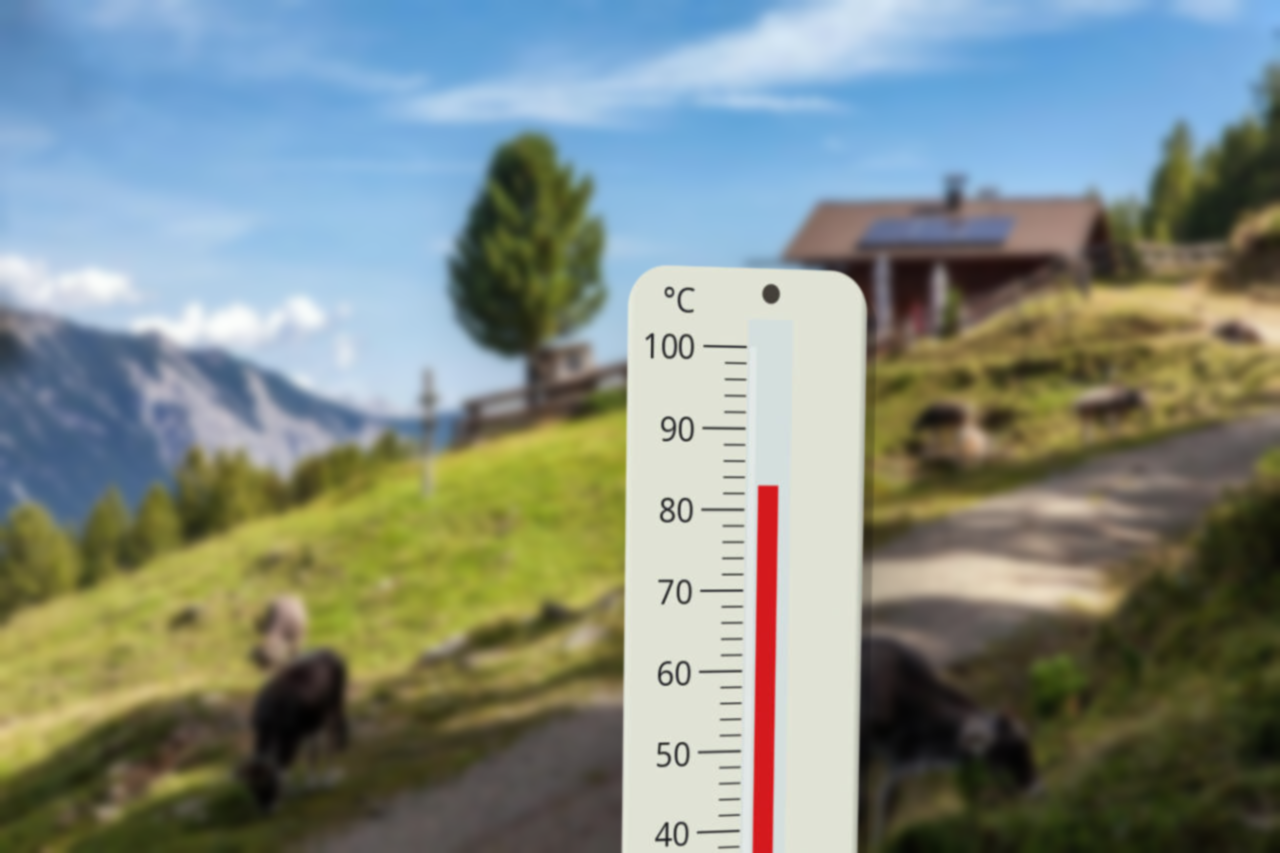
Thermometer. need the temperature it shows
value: 83 °C
